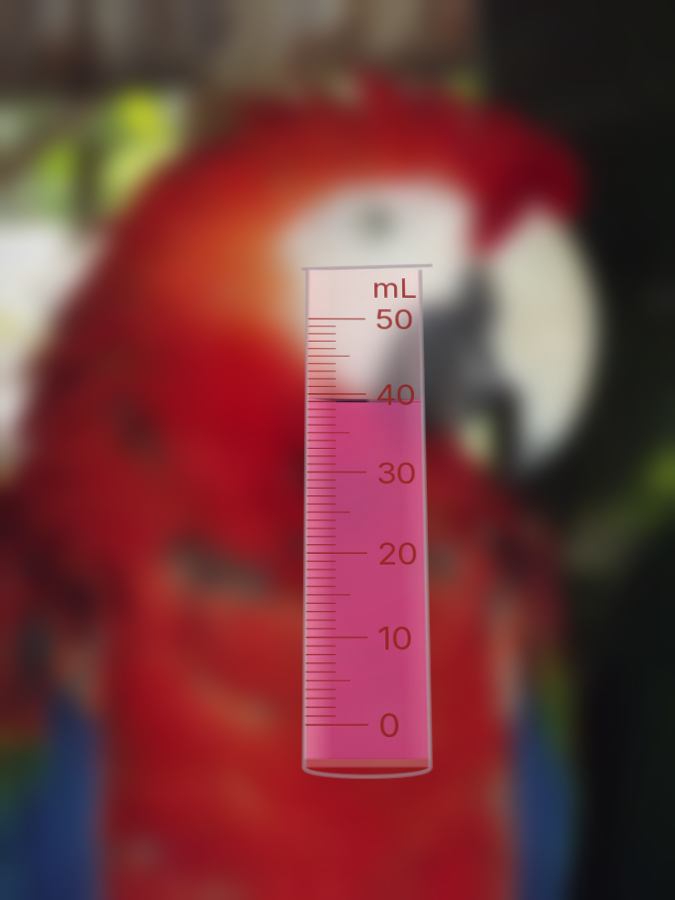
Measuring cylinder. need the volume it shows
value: 39 mL
